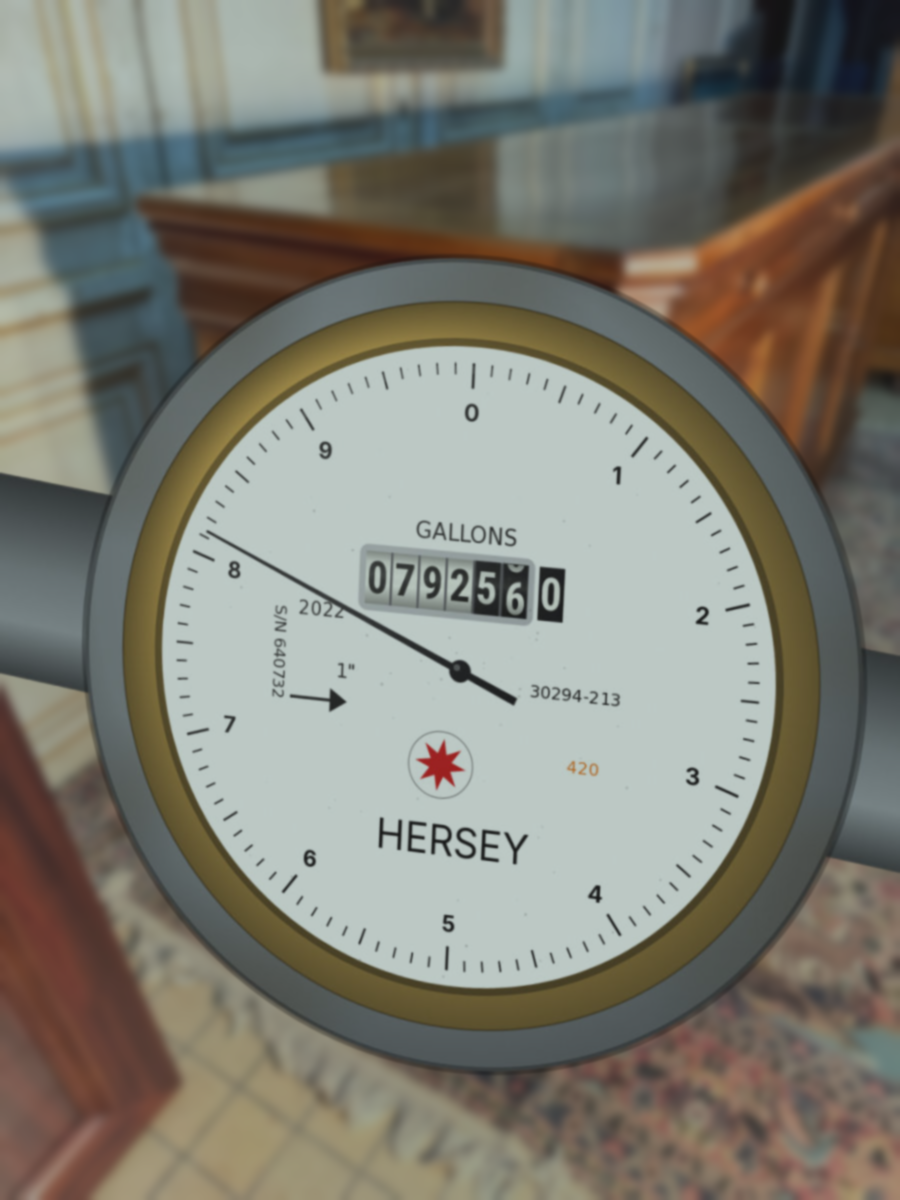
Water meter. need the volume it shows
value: 792558.1 gal
